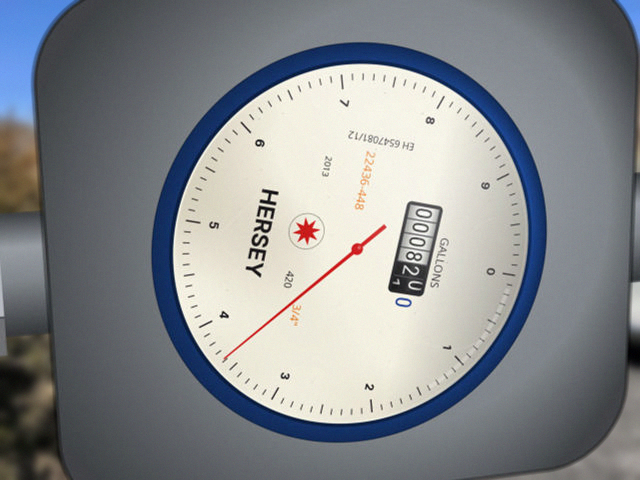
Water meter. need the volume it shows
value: 8203.6 gal
